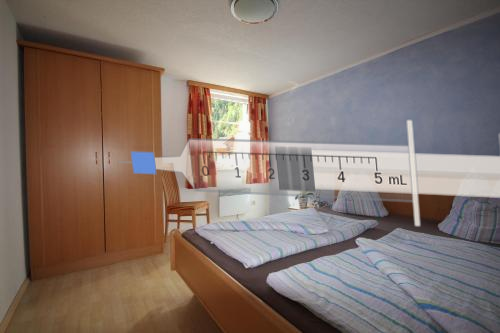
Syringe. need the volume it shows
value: 2.2 mL
